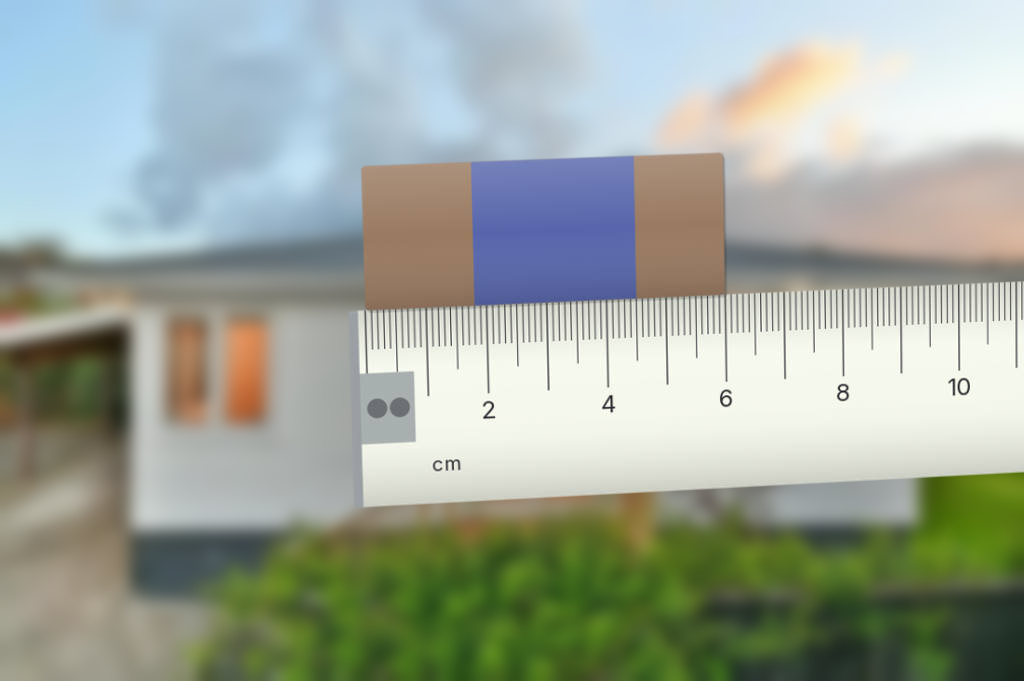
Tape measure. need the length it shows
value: 6 cm
